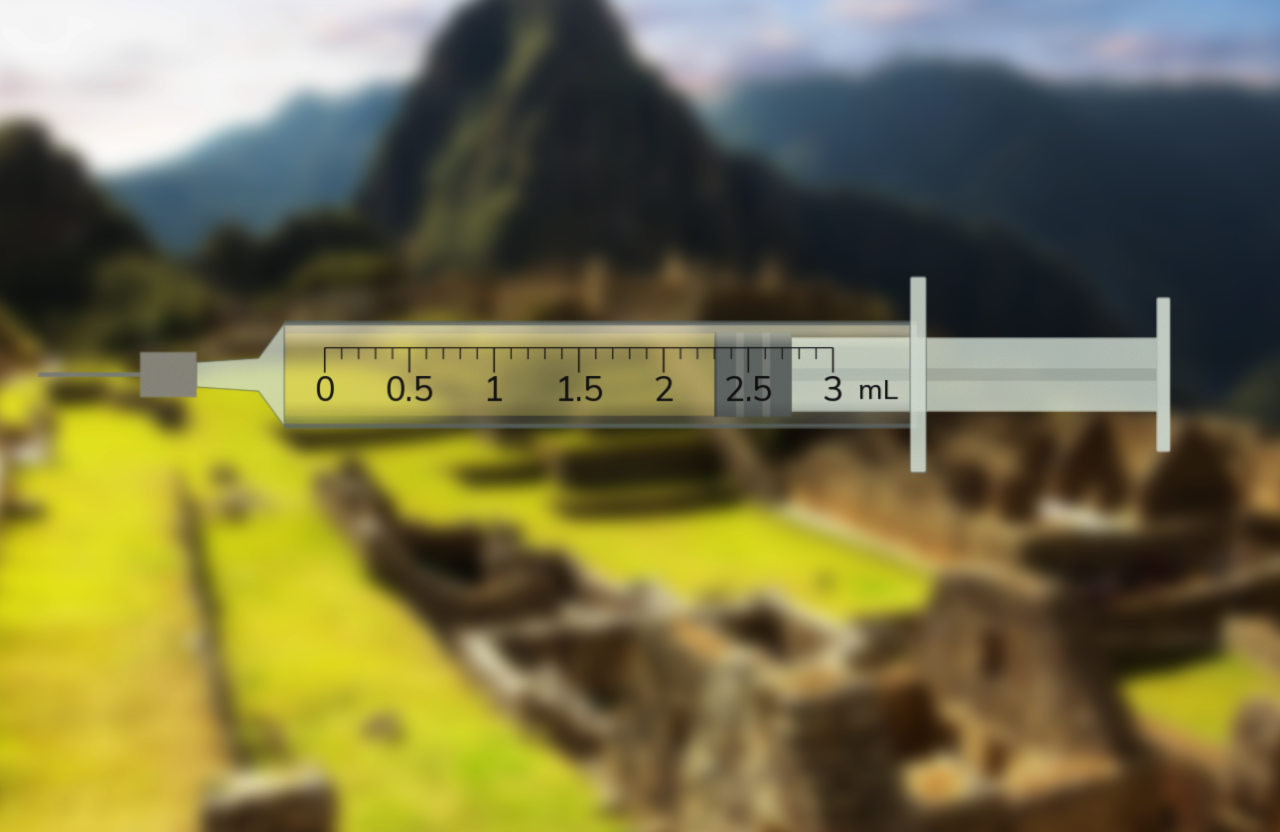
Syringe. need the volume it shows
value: 2.3 mL
